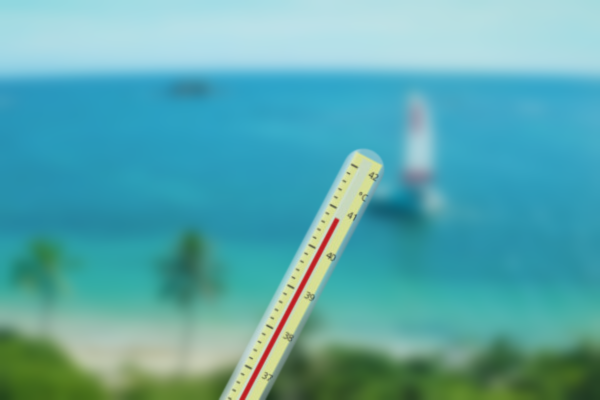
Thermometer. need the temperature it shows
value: 40.8 °C
